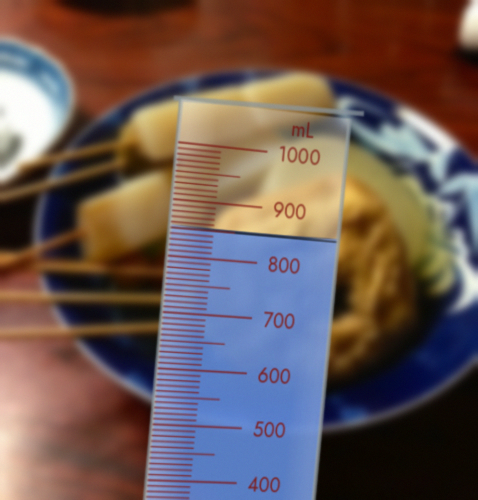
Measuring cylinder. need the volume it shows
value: 850 mL
